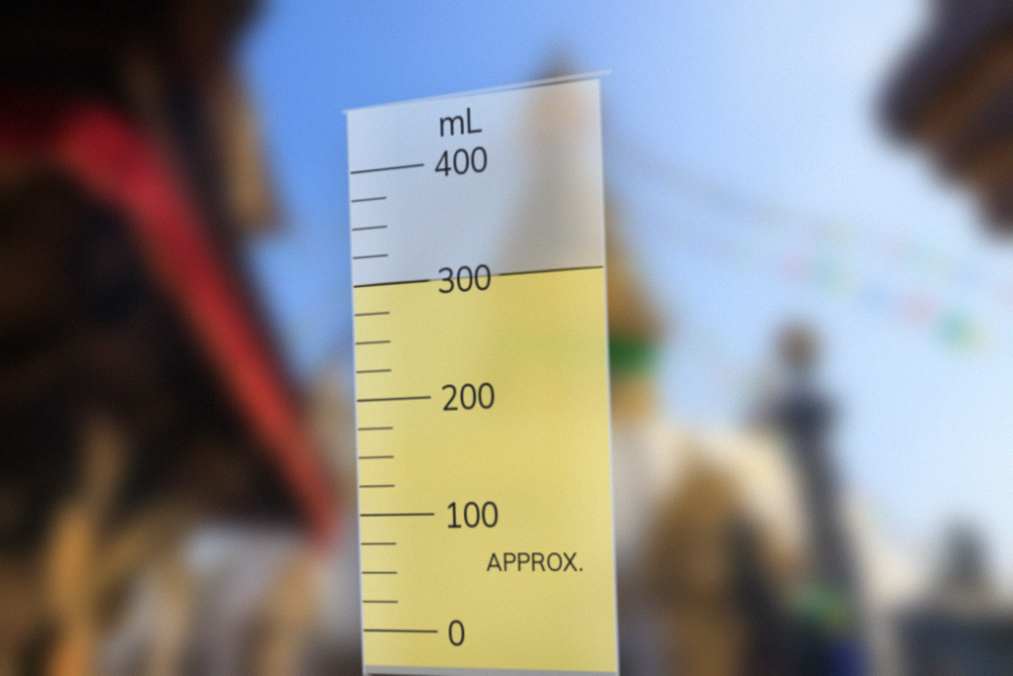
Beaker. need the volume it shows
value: 300 mL
